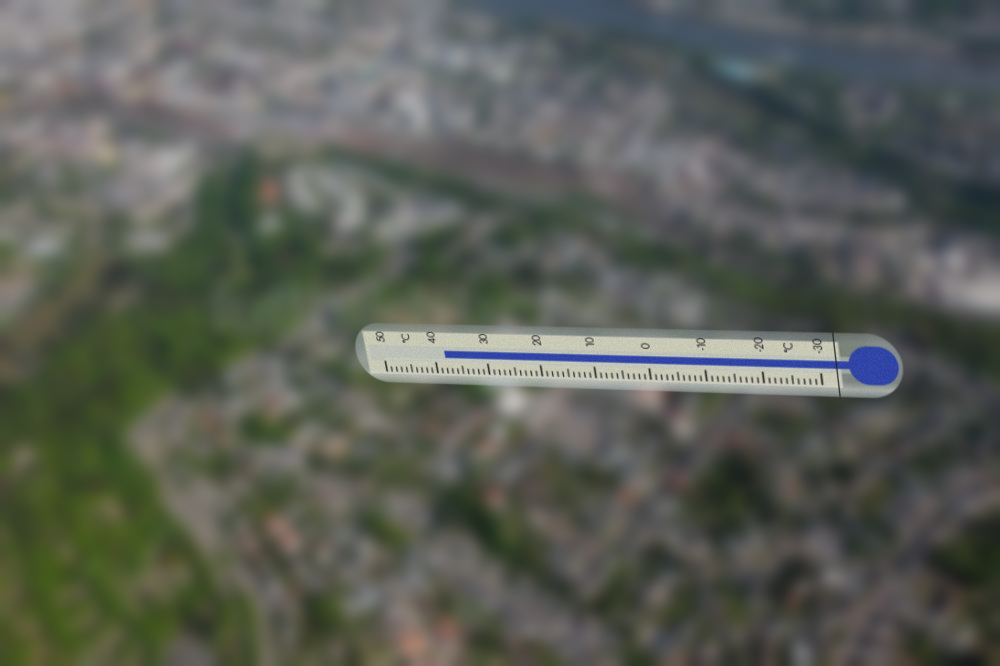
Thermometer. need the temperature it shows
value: 38 °C
